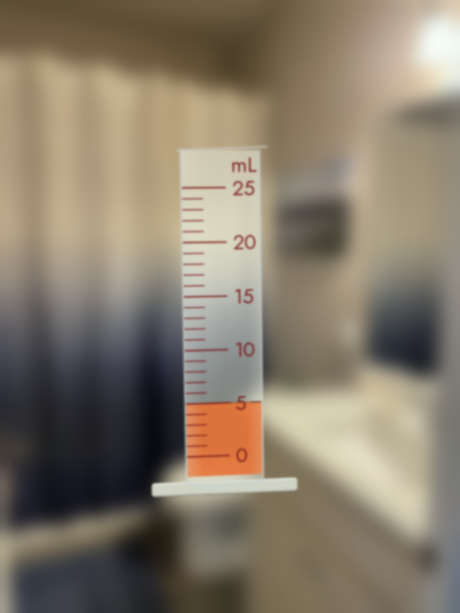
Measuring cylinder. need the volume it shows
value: 5 mL
